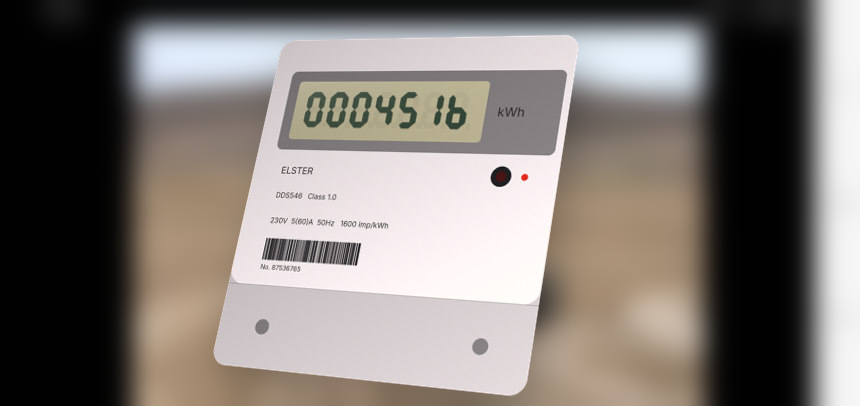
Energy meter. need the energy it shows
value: 4516 kWh
